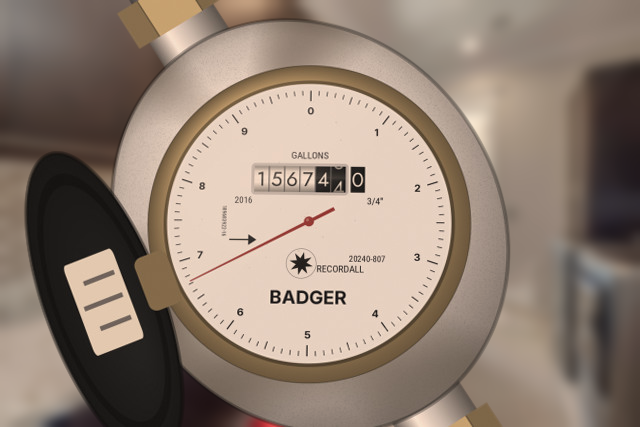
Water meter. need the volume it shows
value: 1567436.7 gal
